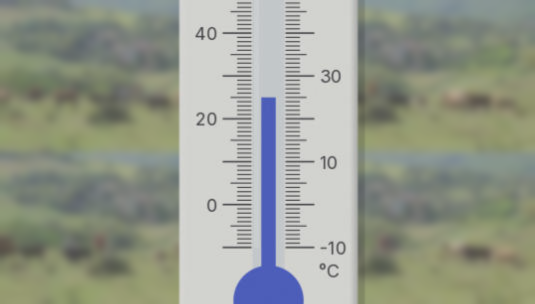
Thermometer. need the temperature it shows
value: 25 °C
